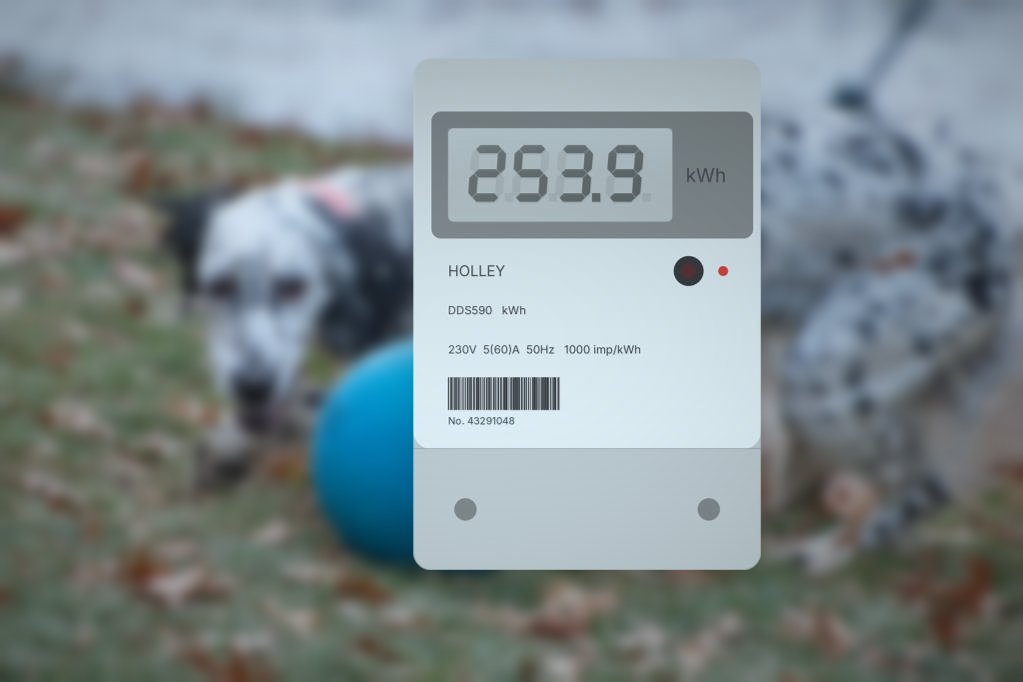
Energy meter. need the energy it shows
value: 253.9 kWh
